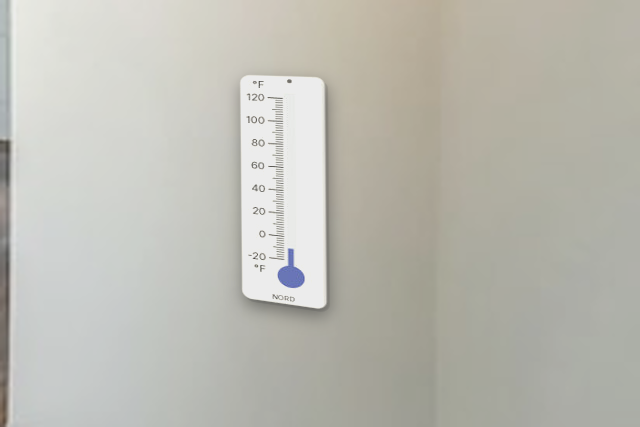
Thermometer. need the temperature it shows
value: -10 °F
